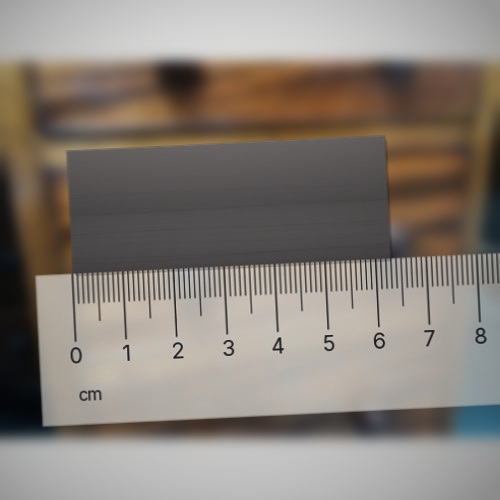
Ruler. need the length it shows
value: 6.3 cm
